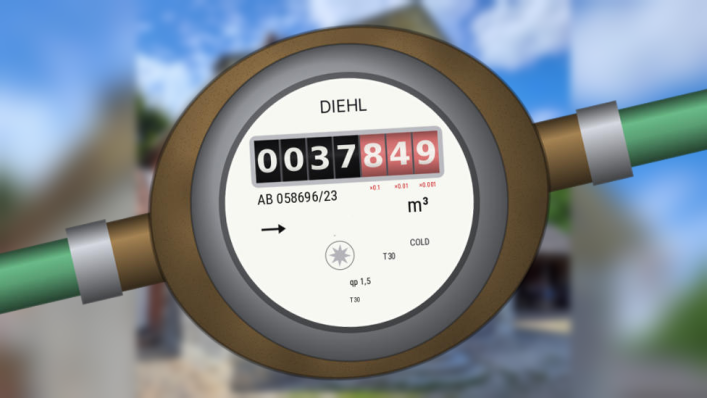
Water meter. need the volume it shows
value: 37.849 m³
